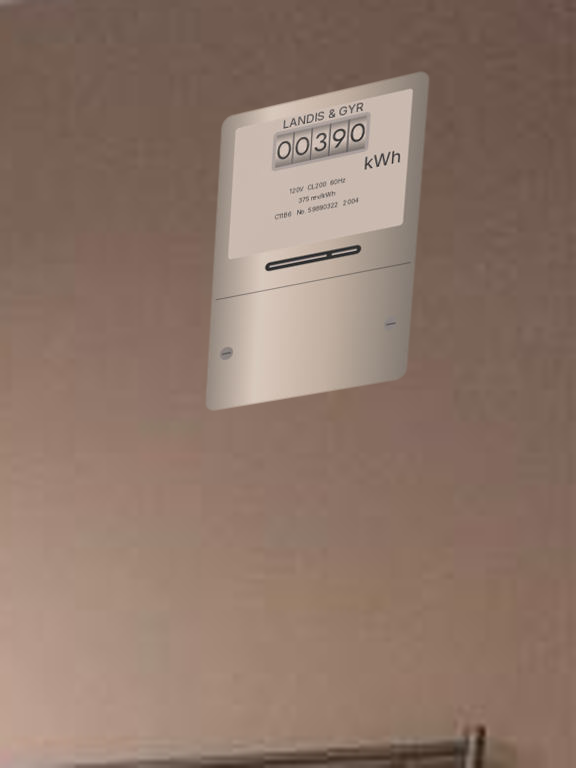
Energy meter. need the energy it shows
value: 390 kWh
